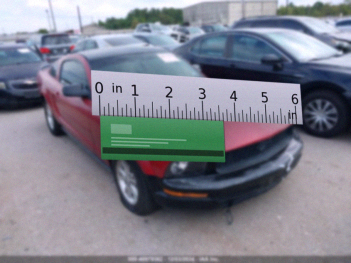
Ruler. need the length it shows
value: 3.625 in
